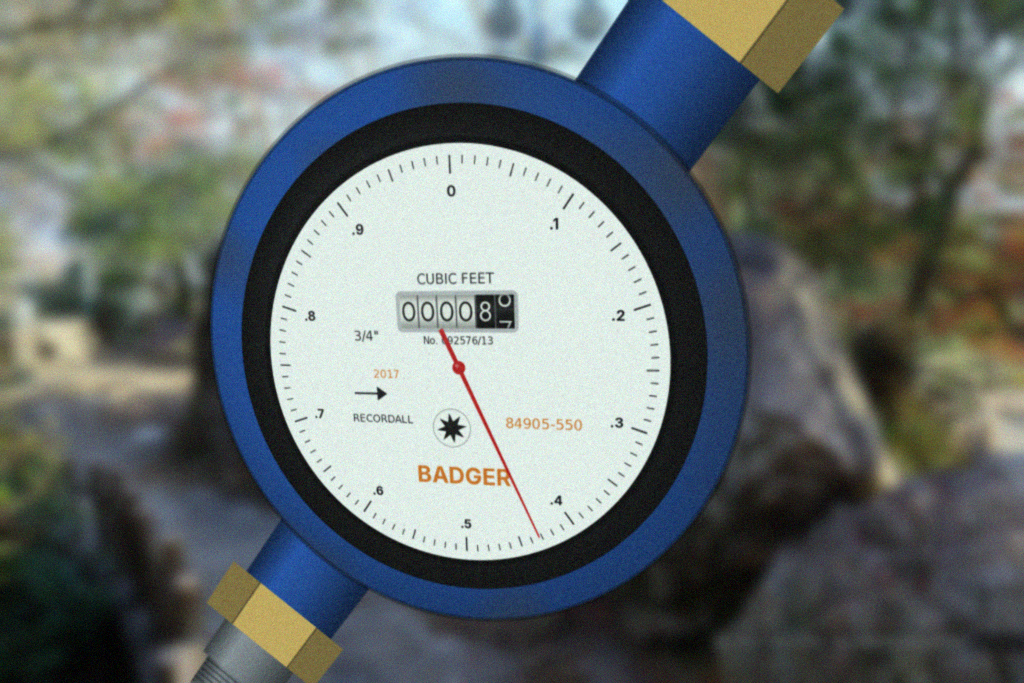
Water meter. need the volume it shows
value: 86.43 ft³
